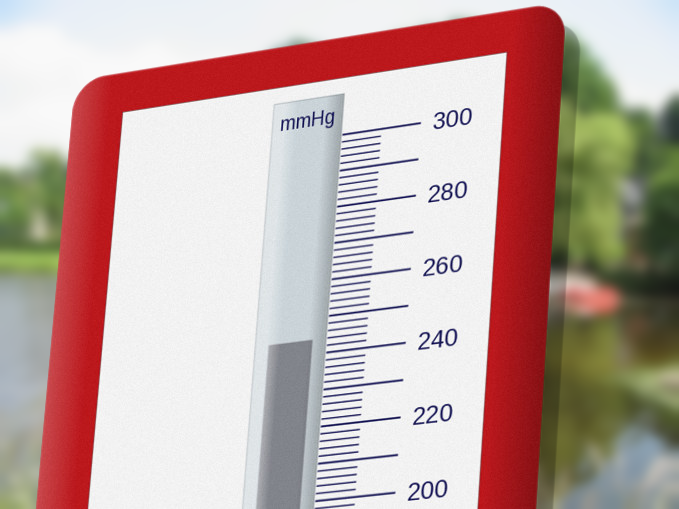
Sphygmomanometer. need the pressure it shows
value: 244 mmHg
